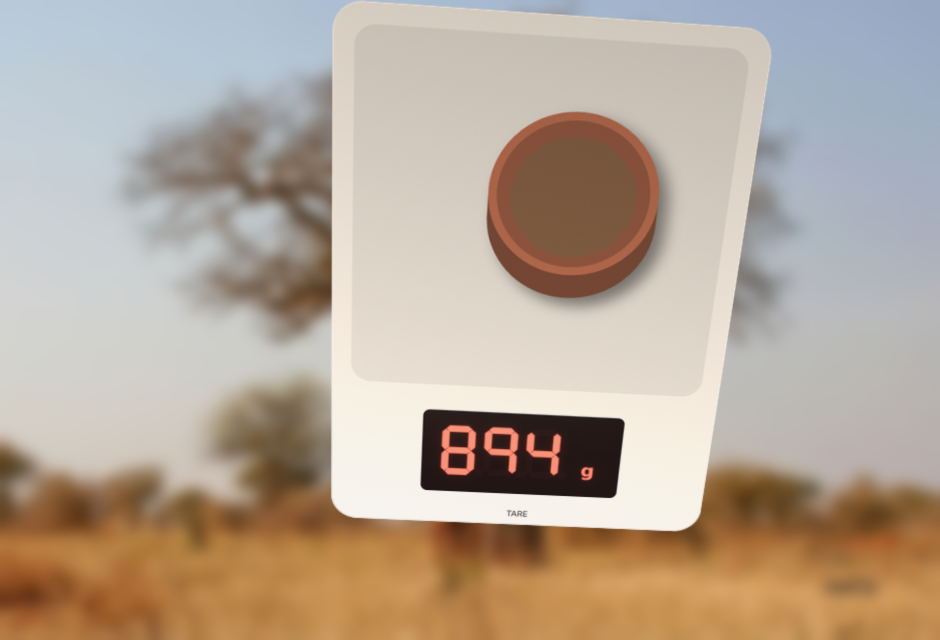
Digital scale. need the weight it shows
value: 894 g
